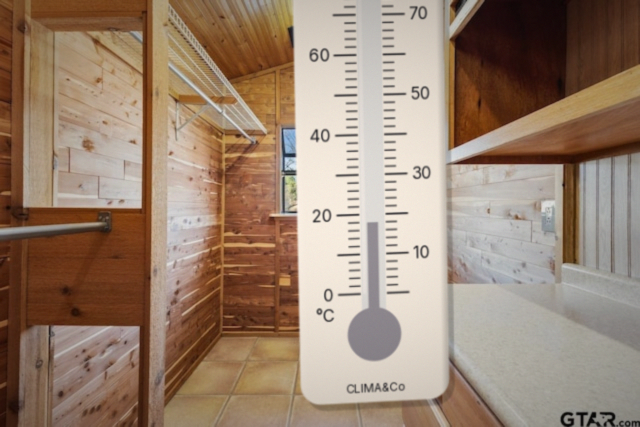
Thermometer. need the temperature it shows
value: 18 °C
